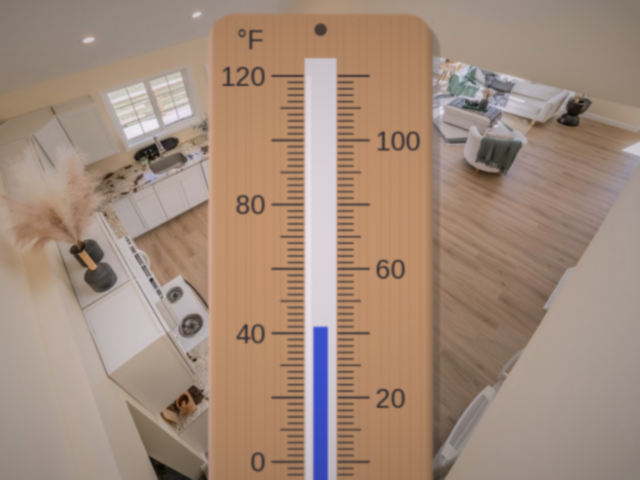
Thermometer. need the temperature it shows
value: 42 °F
